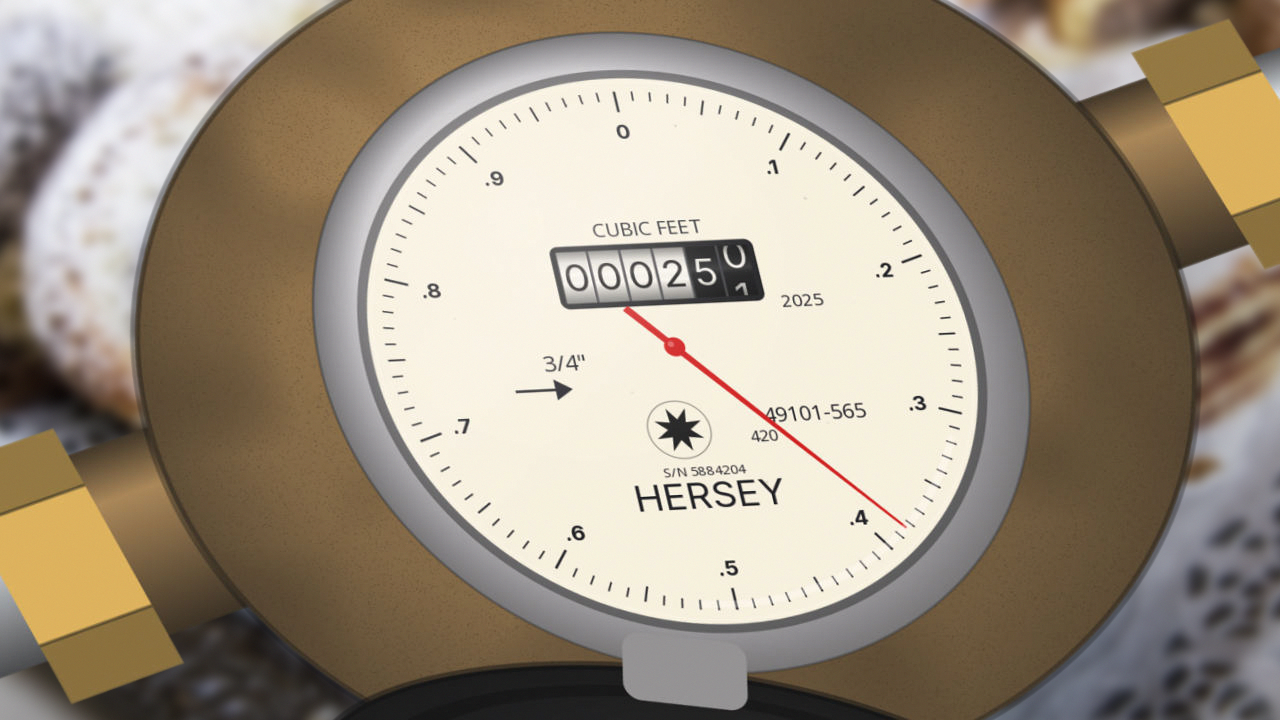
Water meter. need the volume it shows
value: 250.38 ft³
